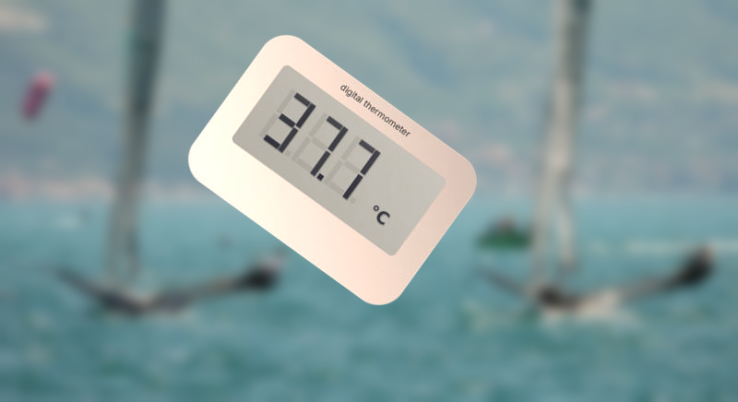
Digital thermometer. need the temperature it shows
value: 37.7 °C
